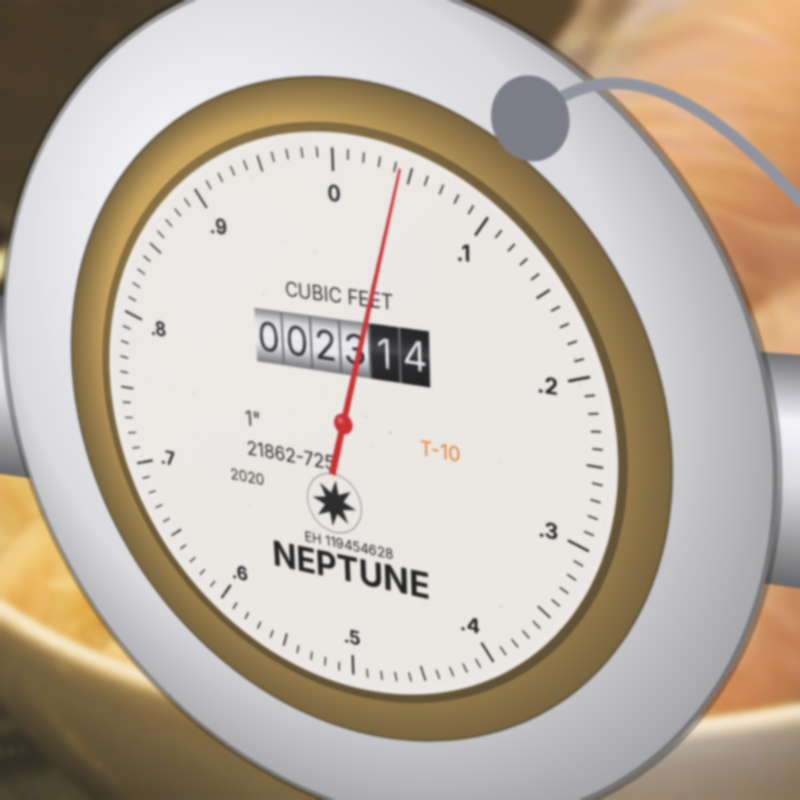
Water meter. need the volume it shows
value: 2314.04 ft³
